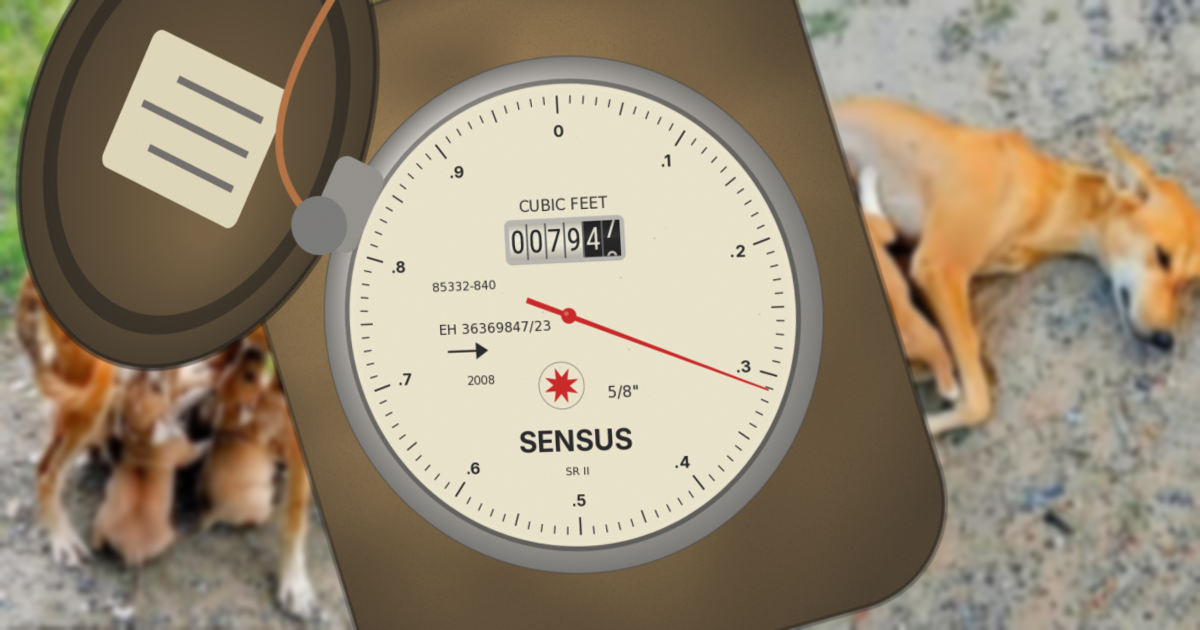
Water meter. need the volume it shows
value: 7947.31 ft³
